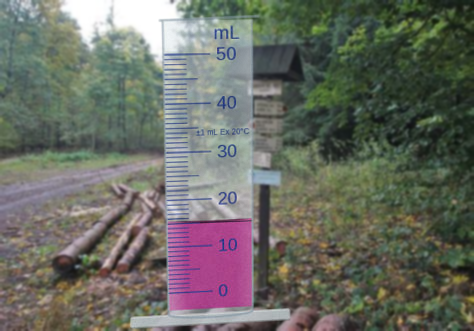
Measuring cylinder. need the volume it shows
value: 15 mL
